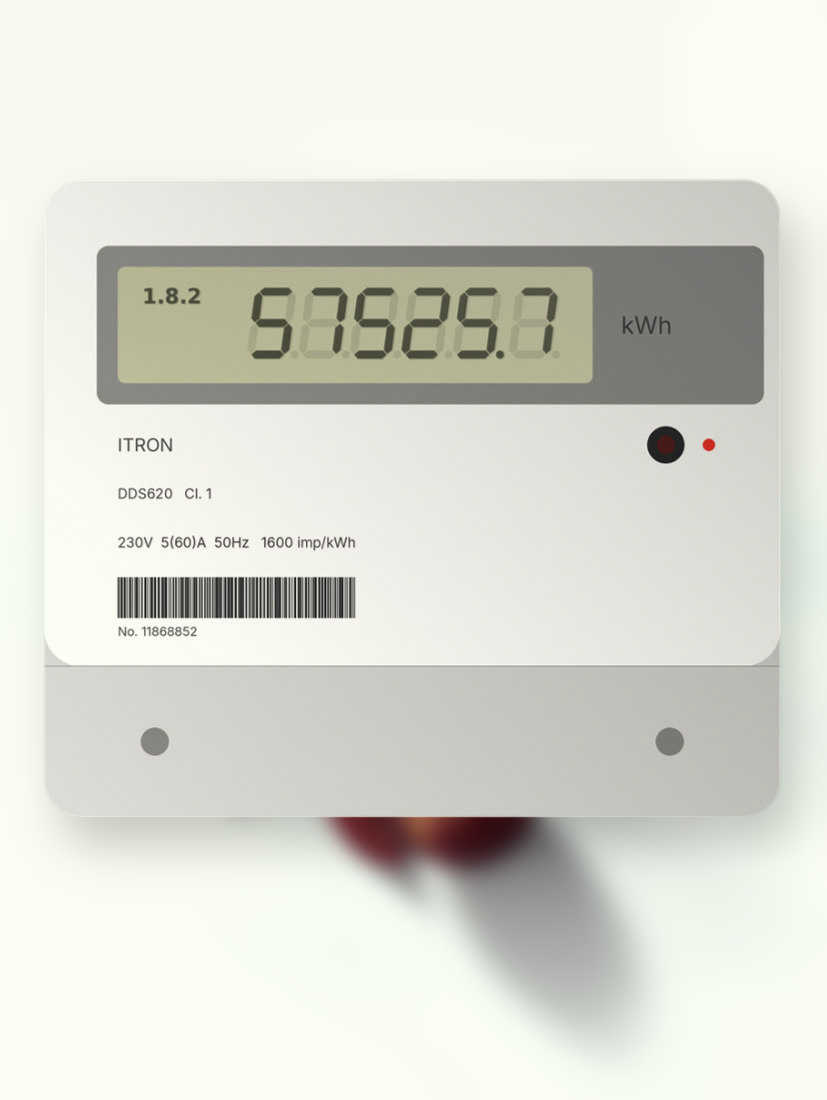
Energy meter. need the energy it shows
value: 57525.7 kWh
